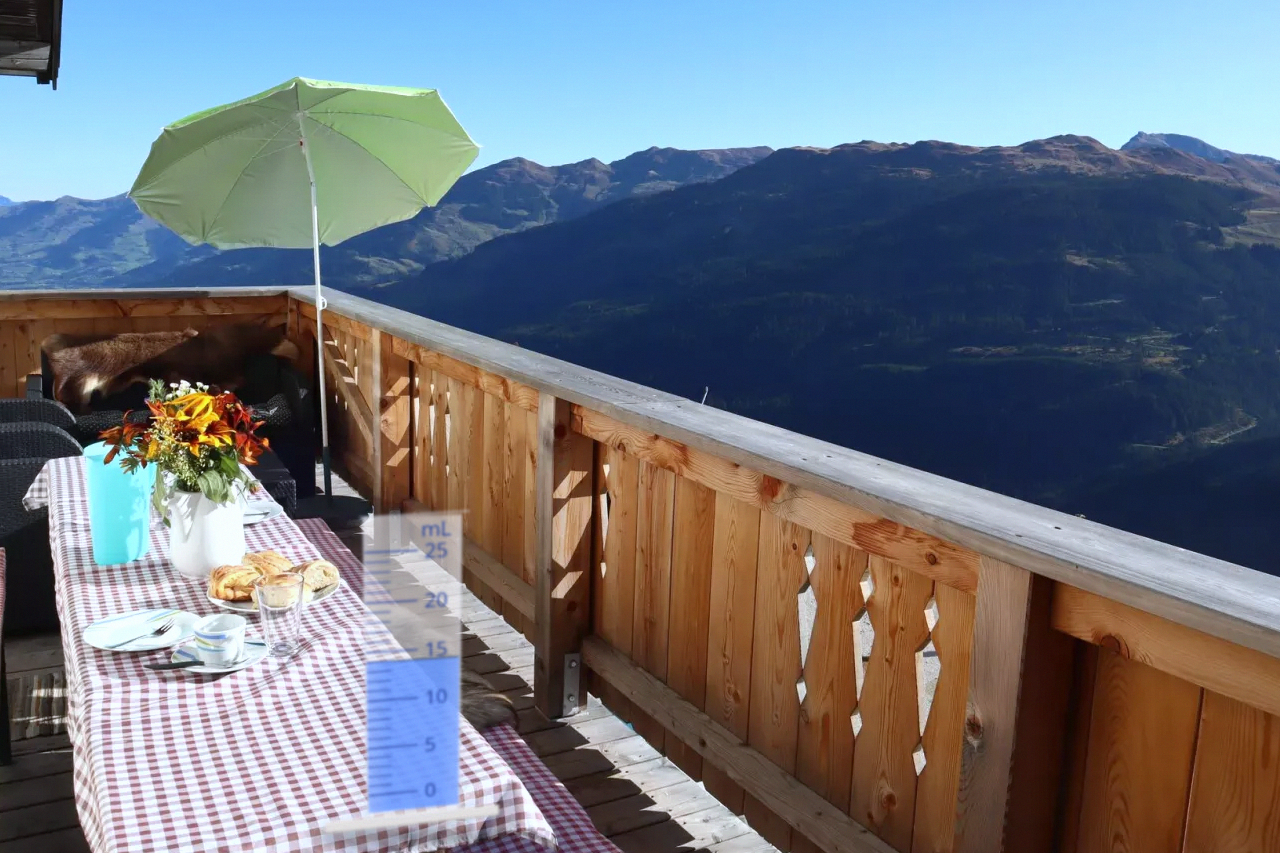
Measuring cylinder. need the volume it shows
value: 14 mL
